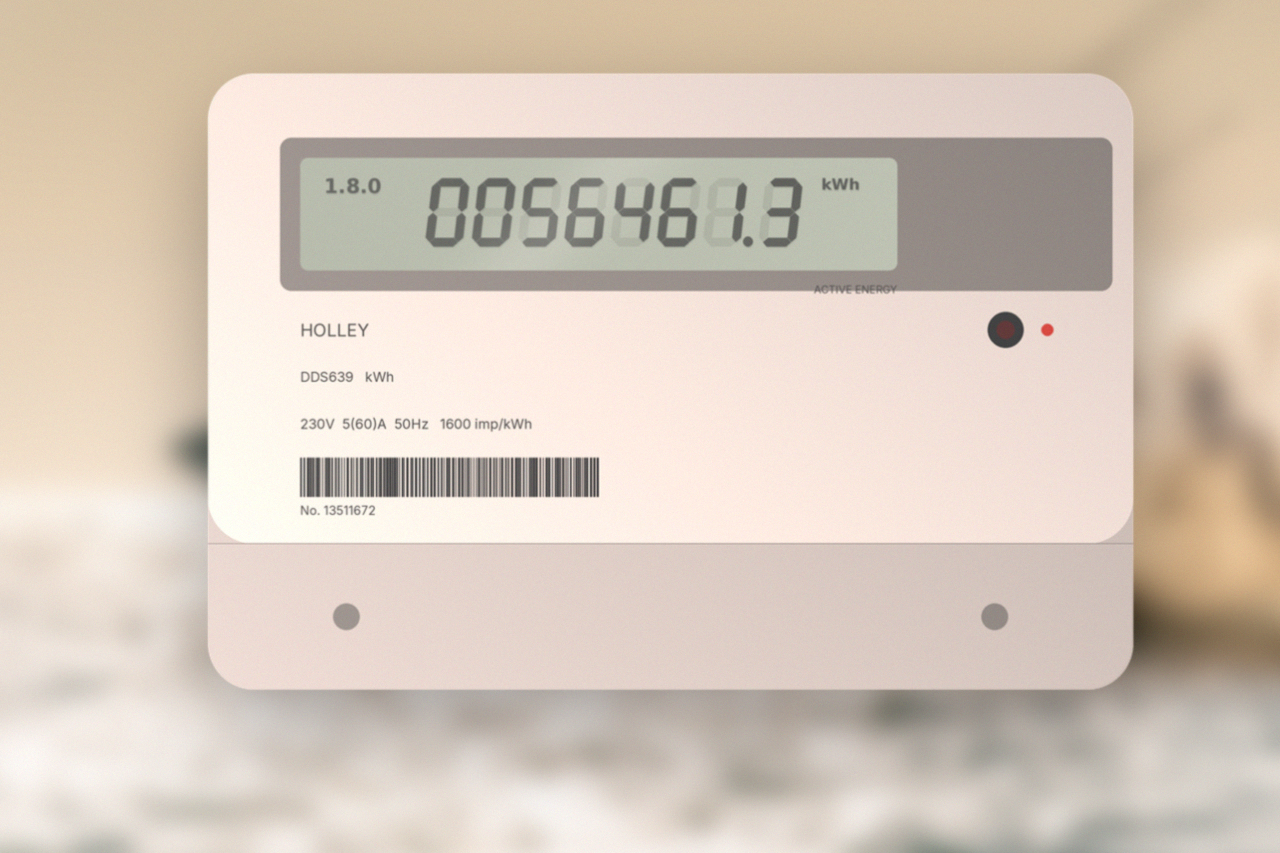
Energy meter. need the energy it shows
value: 56461.3 kWh
